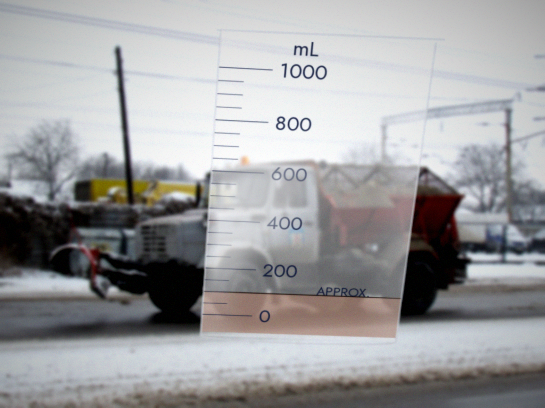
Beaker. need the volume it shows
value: 100 mL
